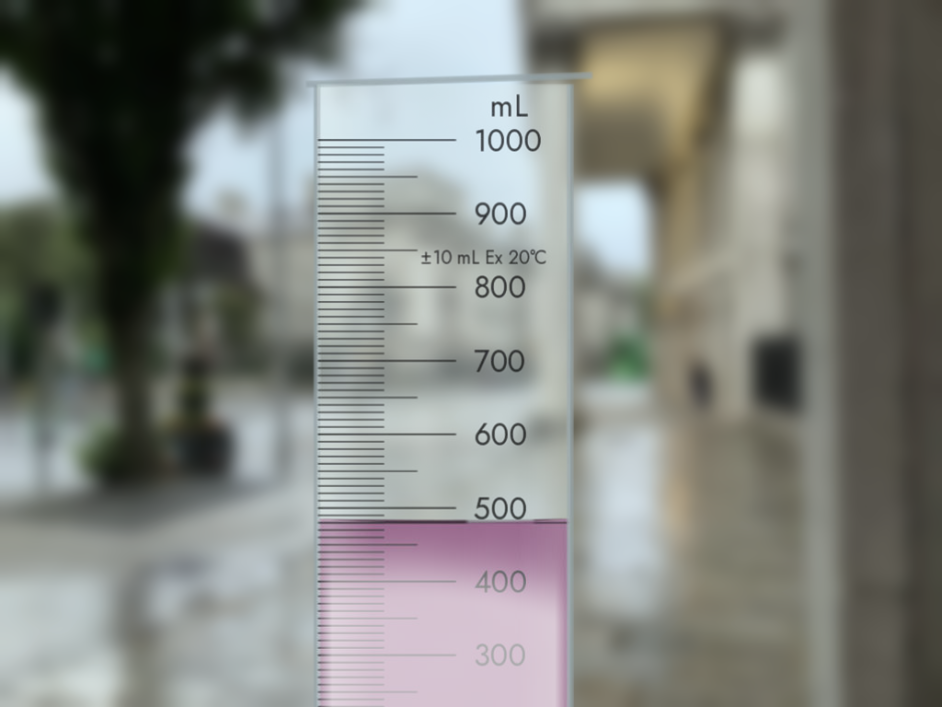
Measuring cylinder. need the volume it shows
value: 480 mL
